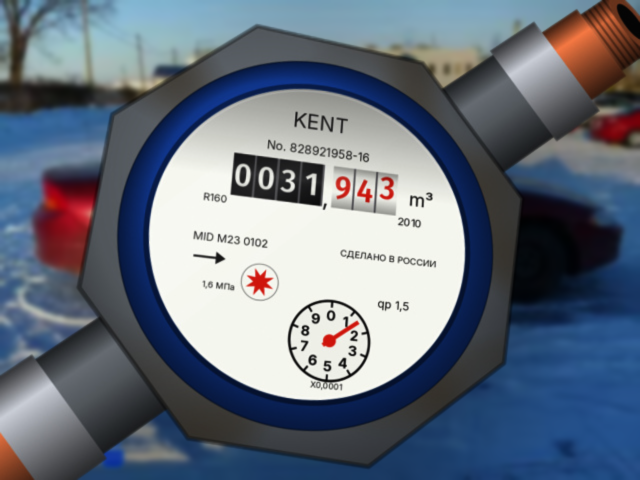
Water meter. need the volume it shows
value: 31.9431 m³
